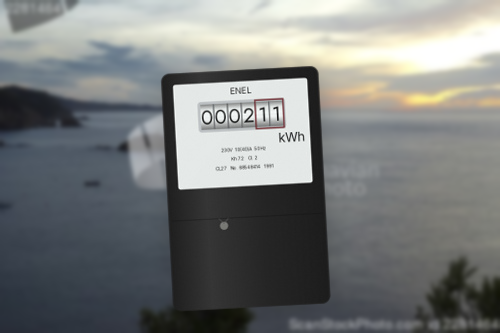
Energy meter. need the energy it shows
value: 2.11 kWh
